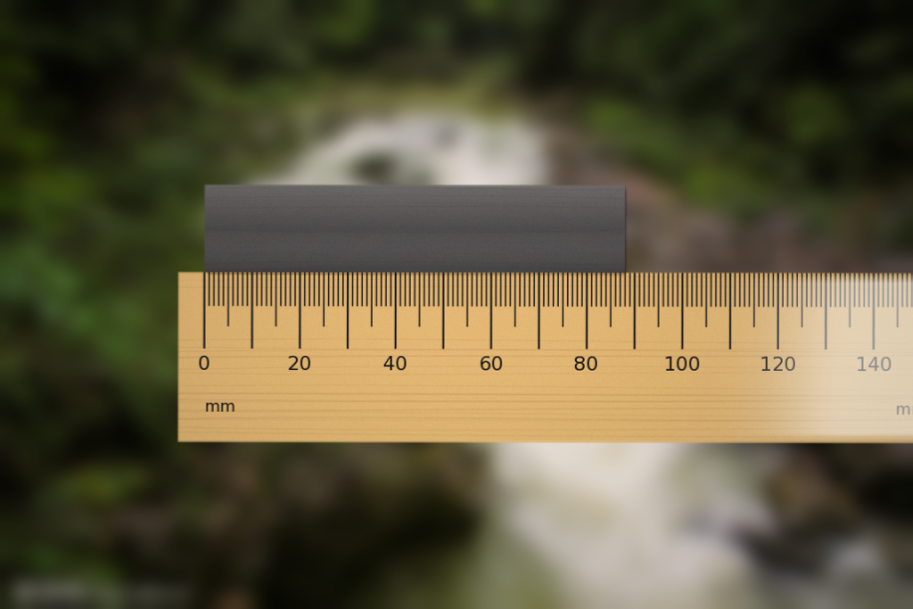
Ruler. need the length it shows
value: 88 mm
